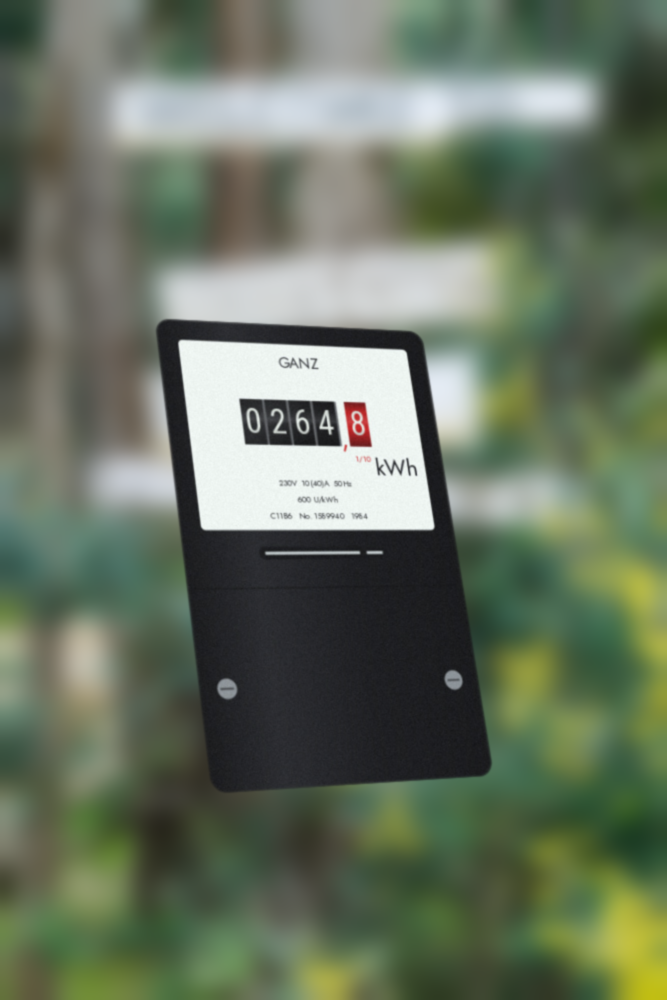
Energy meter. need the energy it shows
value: 264.8 kWh
